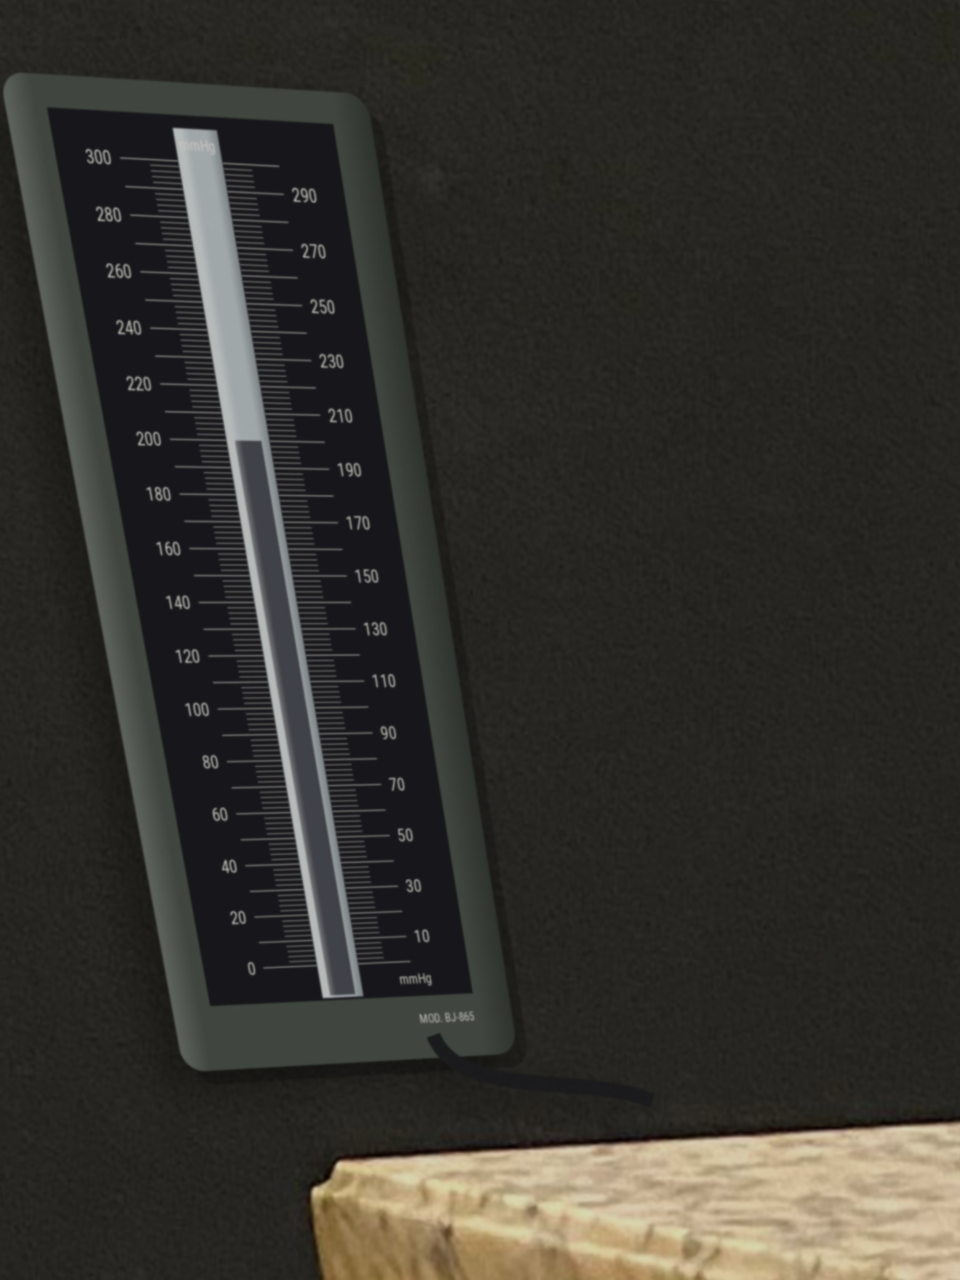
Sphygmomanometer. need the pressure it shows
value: 200 mmHg
